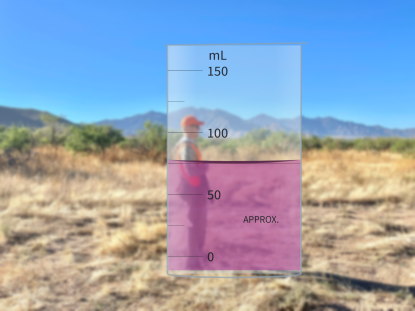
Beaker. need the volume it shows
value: 75 mL
